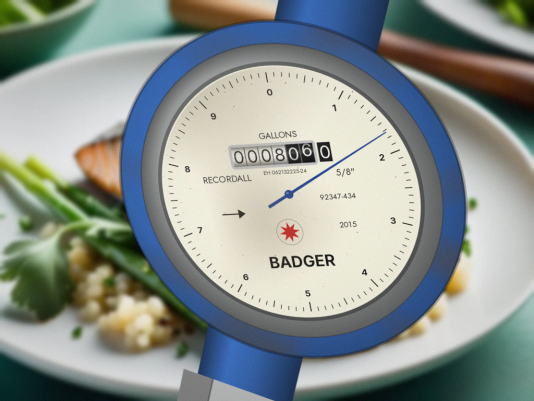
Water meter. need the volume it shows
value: 8061.7 gal
